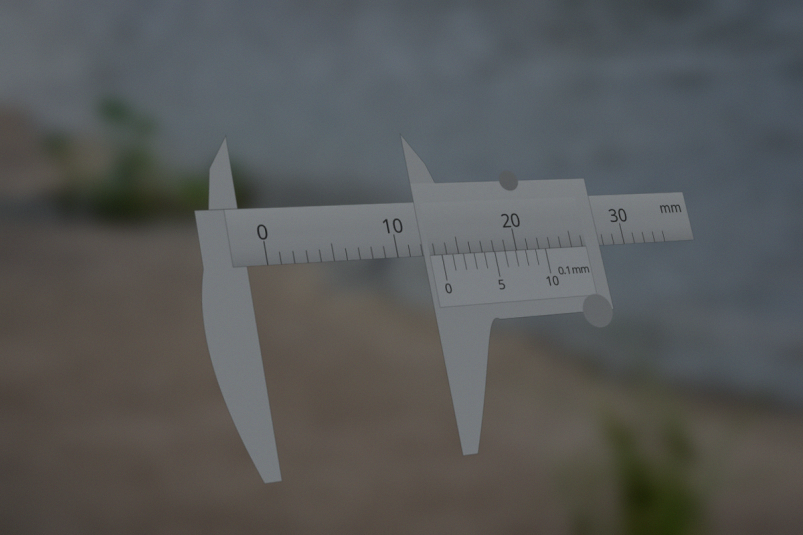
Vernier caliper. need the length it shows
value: 13.6 mm
